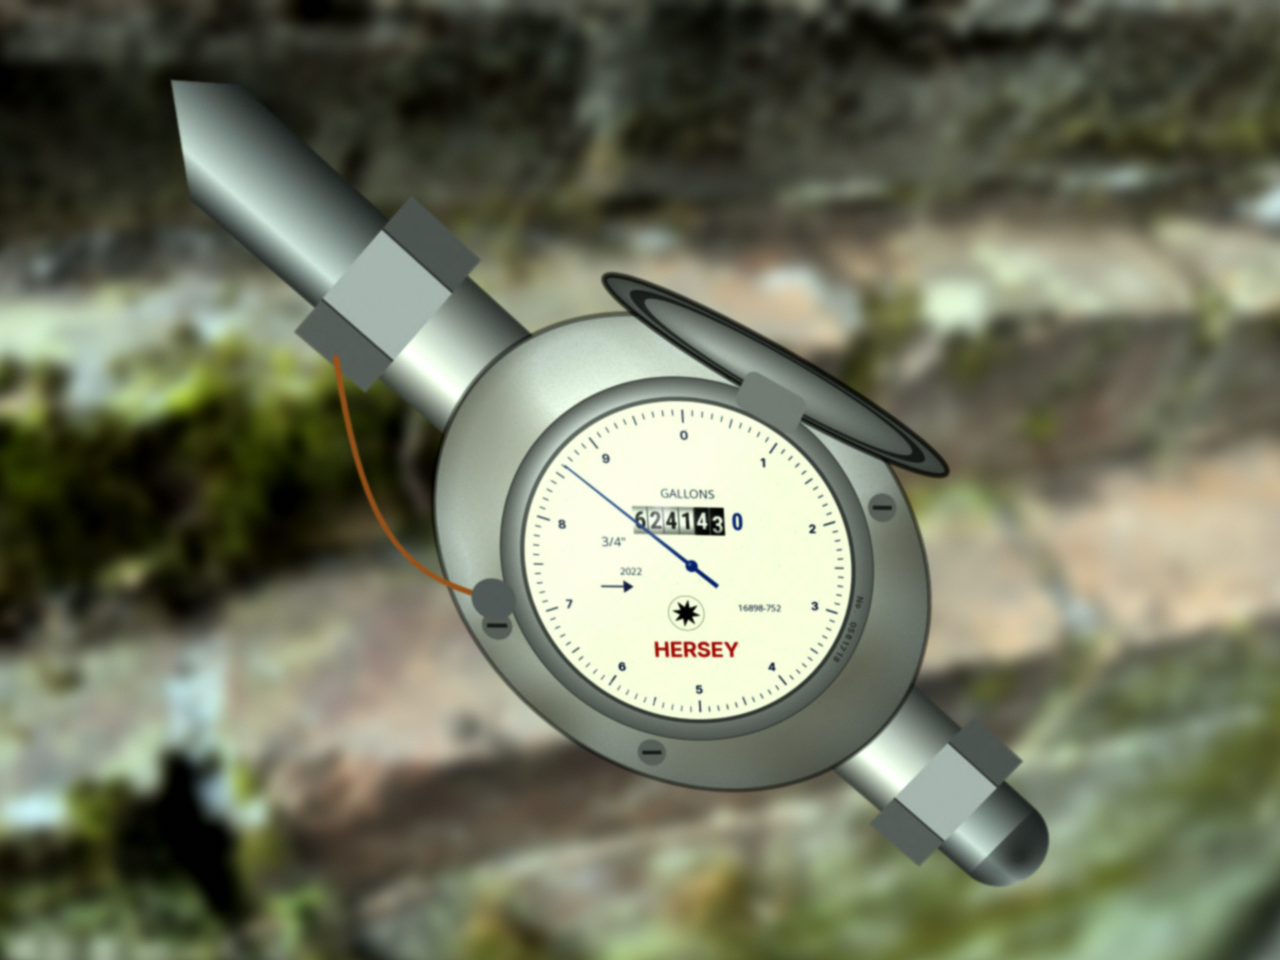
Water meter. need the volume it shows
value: 6241428.6 gal
